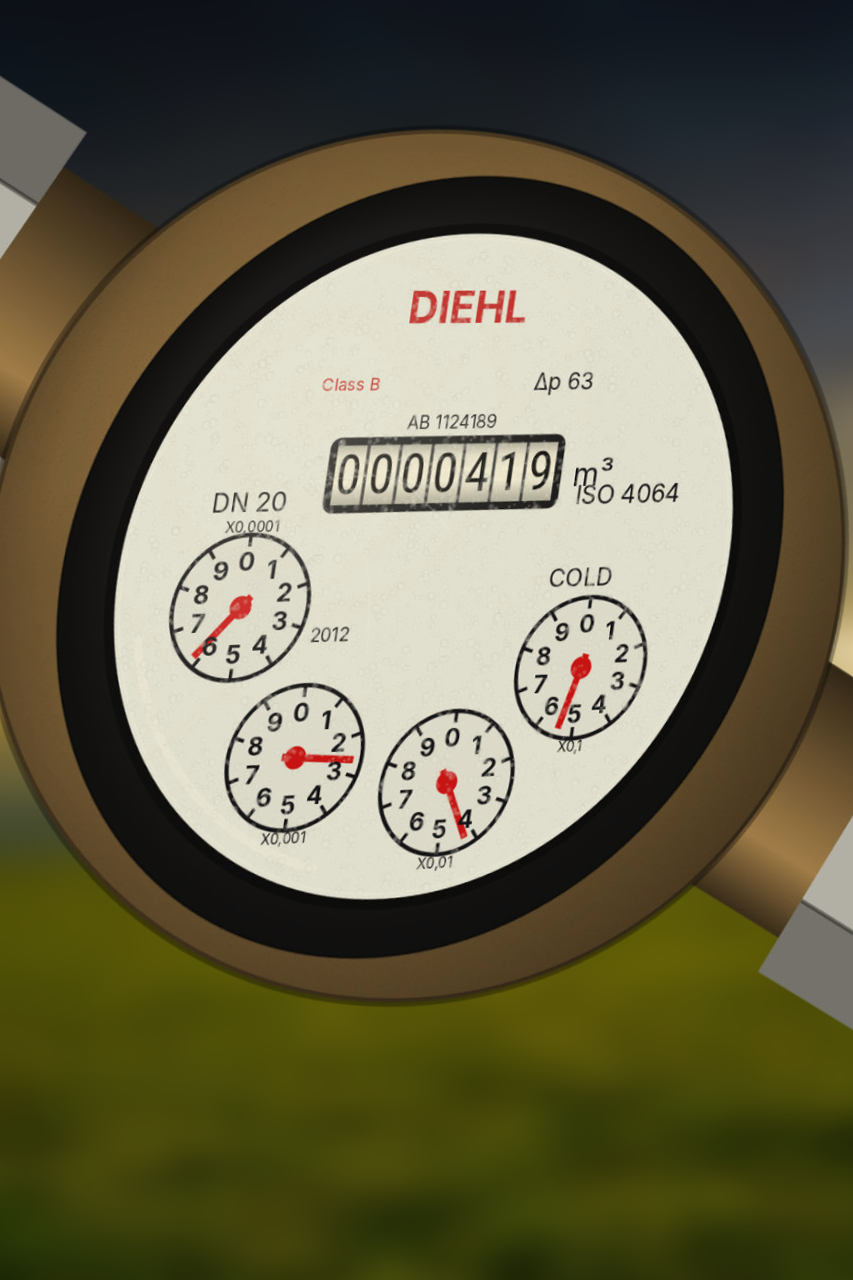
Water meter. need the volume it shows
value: 419.5426 m³
